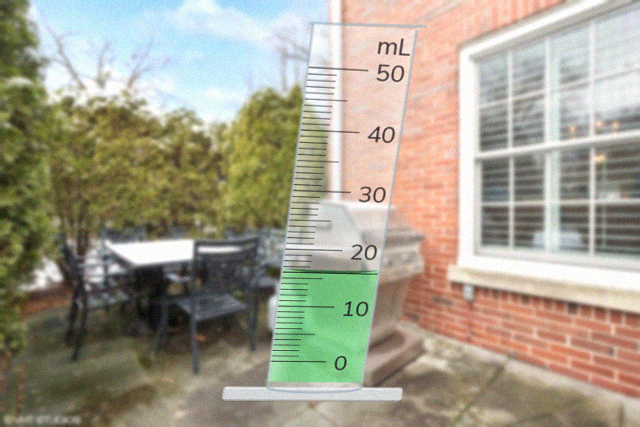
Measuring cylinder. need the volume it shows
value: 16 mL
